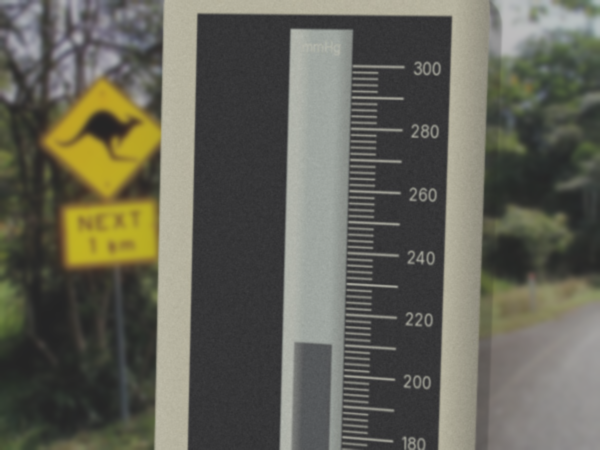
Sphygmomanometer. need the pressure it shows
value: 210 mmHg
